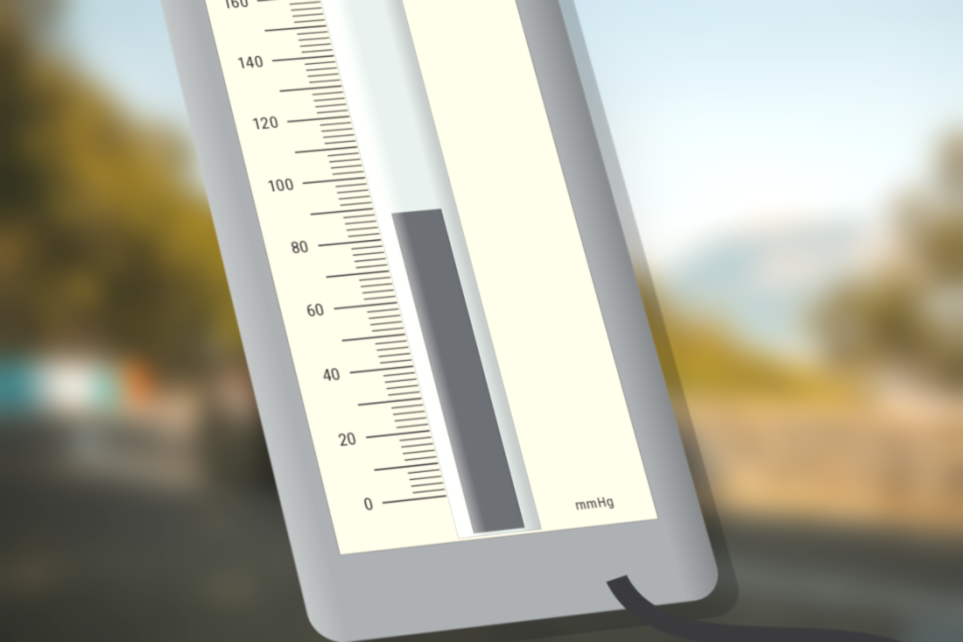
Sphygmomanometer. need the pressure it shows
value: 88 mmHg
